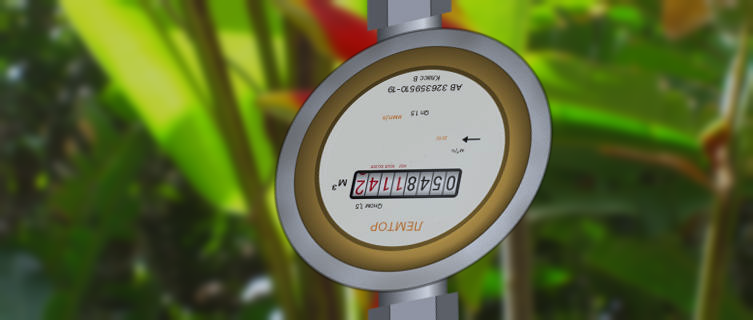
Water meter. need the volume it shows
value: 548.1142 m³
